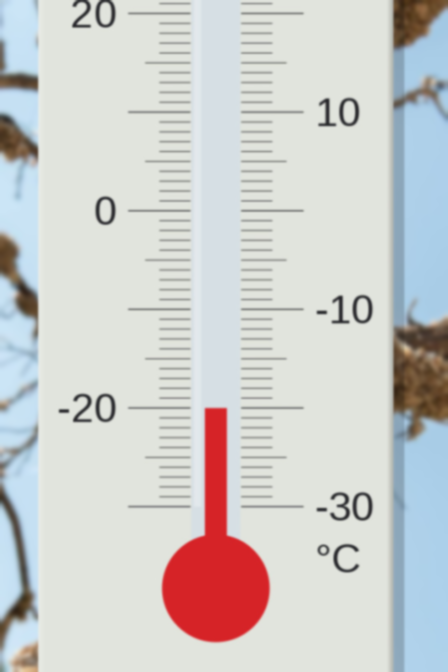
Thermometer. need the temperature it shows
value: -20 °C
